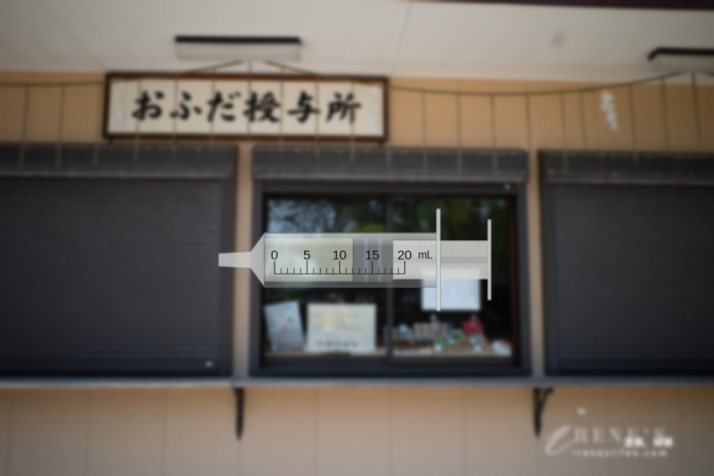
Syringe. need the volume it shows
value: 12 mL
